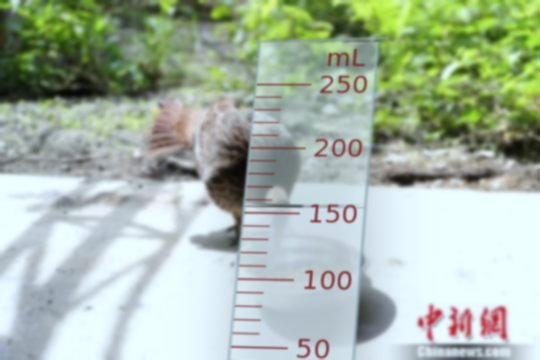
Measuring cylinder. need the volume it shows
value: 155 mL
